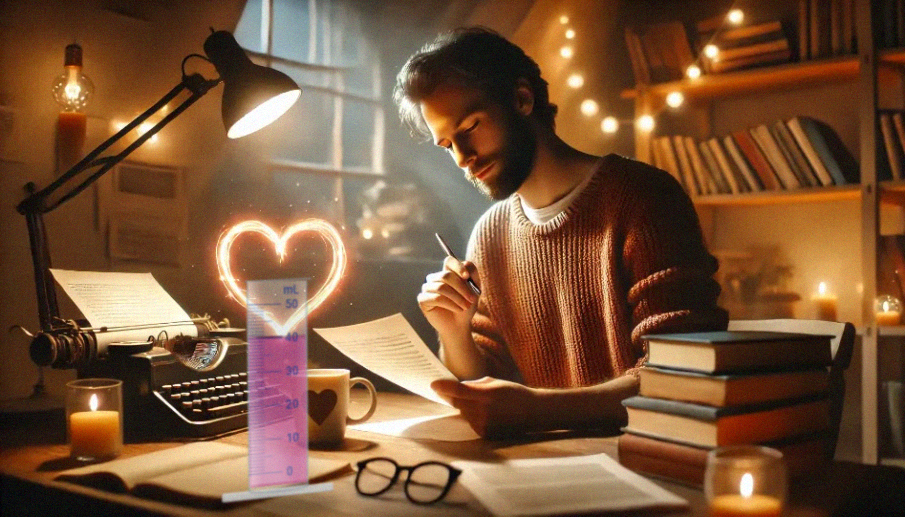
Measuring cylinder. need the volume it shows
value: 40 mL
